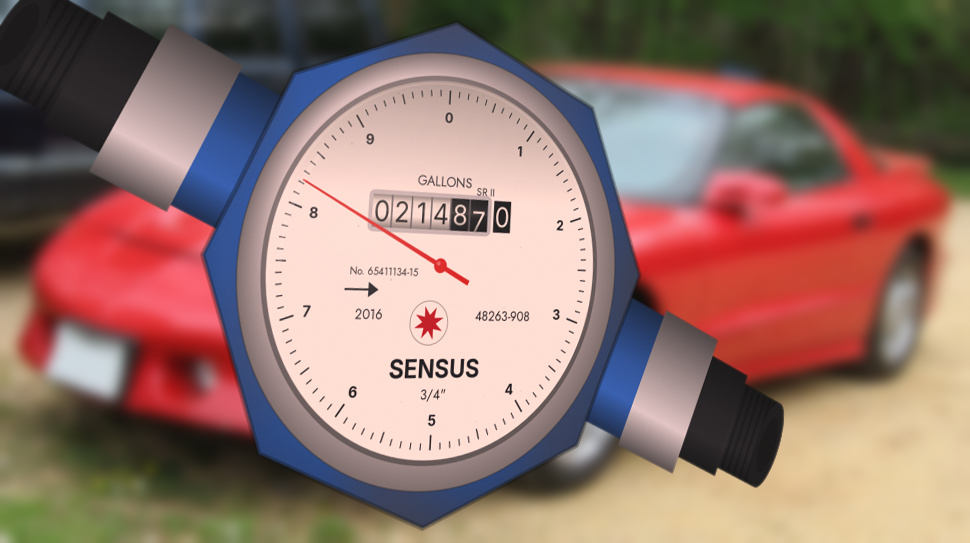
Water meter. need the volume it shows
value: 214868.2 gal
